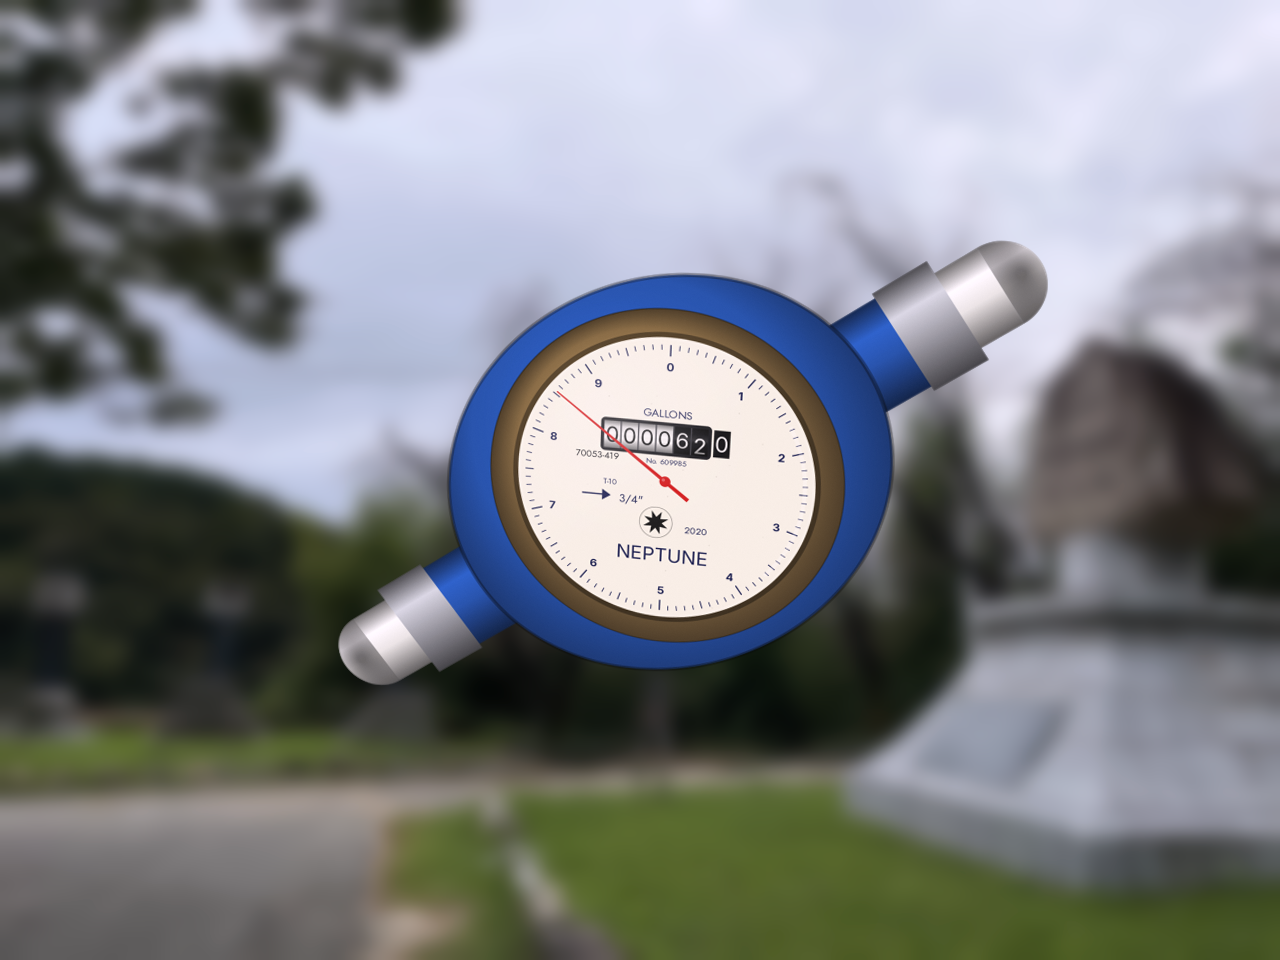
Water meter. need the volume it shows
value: 618.5 gal
